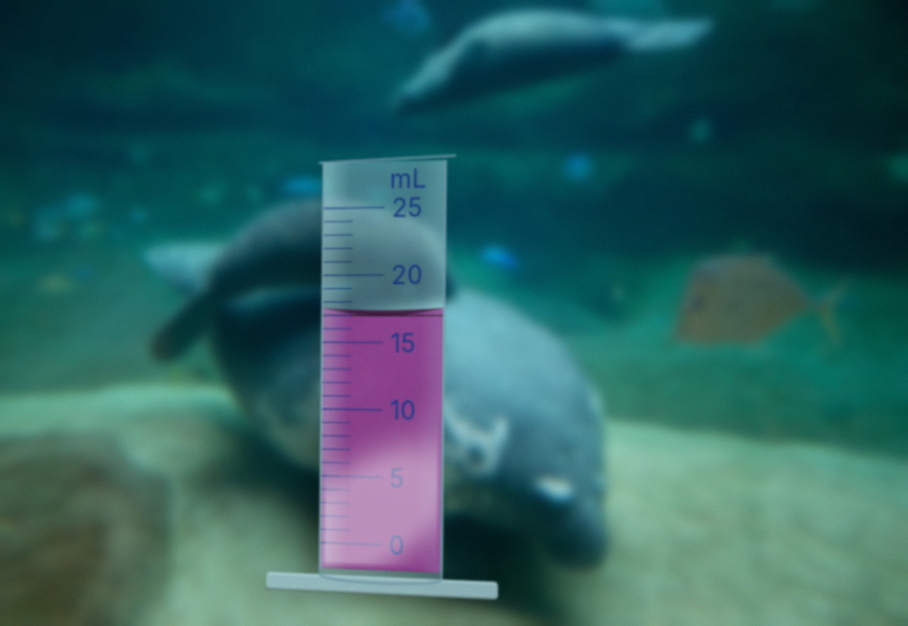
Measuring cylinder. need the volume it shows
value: 17 mL
